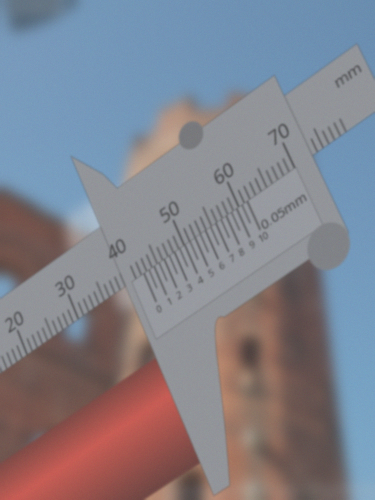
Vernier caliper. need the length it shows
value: 42.5 mm
